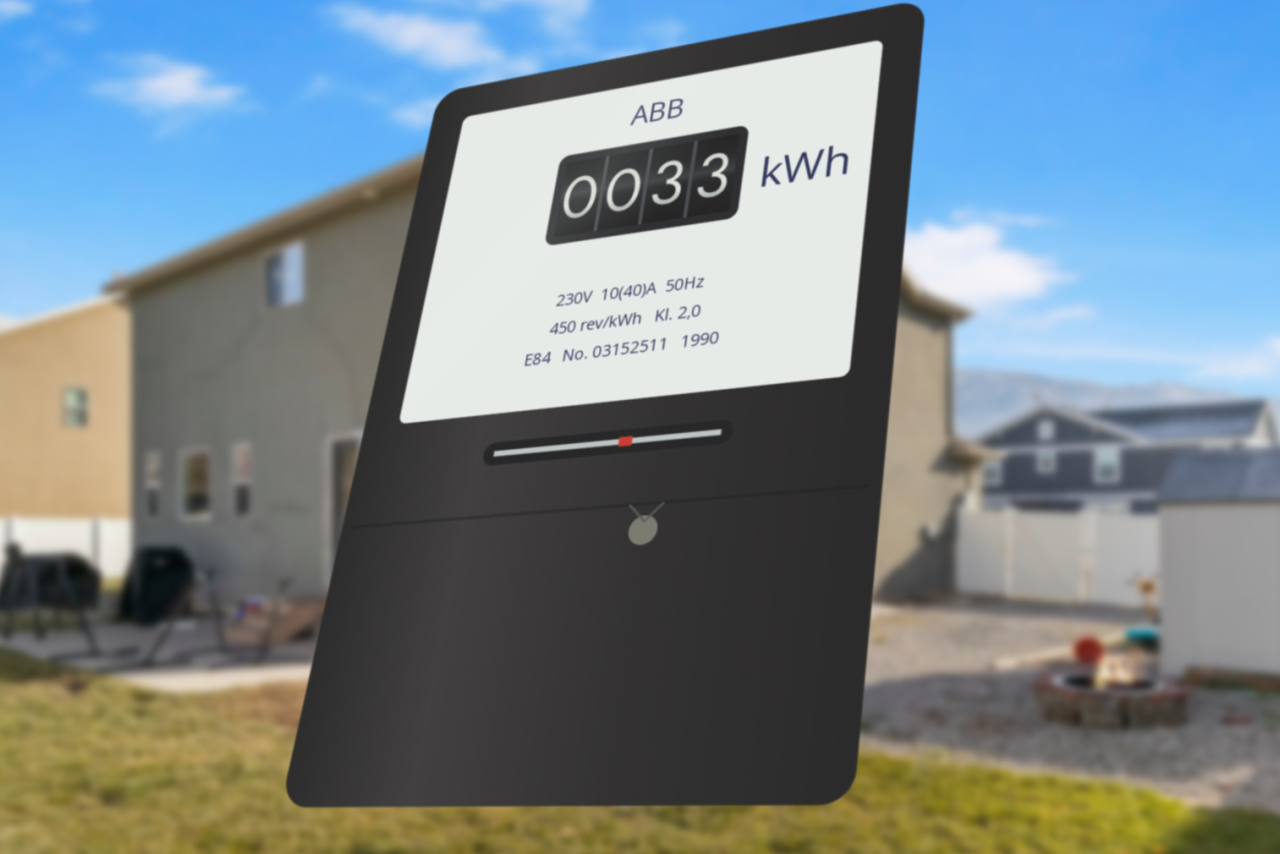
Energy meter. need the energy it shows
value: 33 kWh
